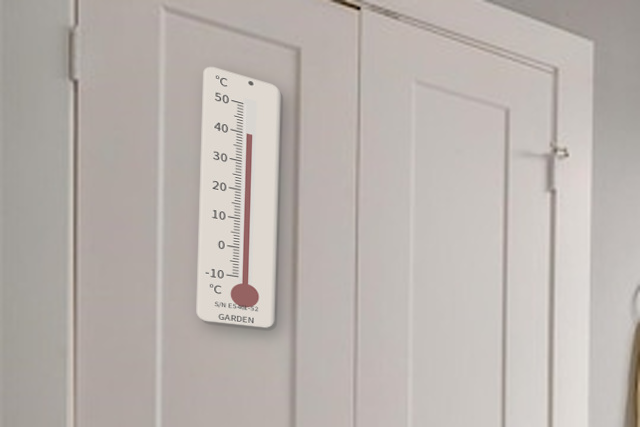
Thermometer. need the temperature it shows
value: 40 °C
